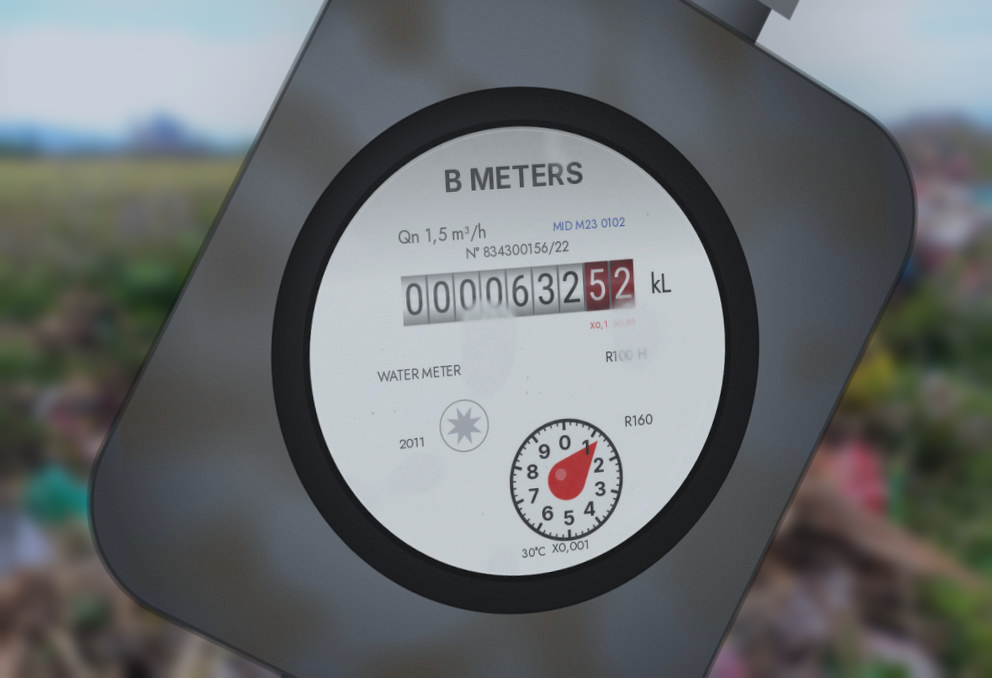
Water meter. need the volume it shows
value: 632.521 kL
